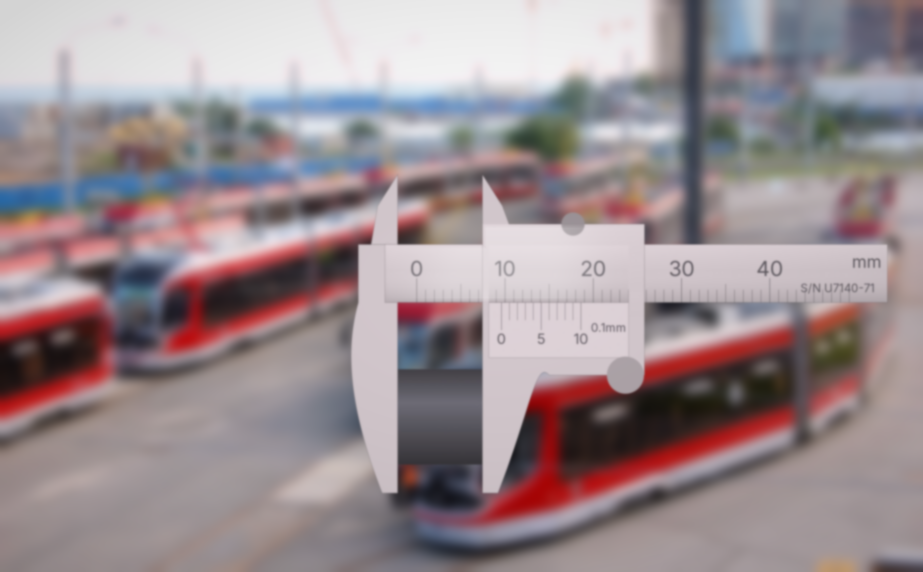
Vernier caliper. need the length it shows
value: 9.6 mm
